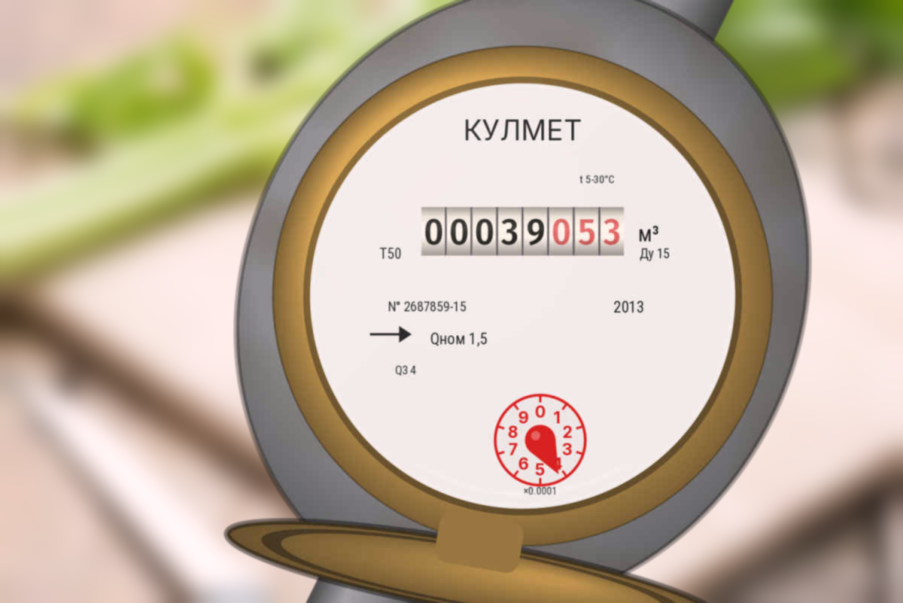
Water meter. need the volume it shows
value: 39.0534 m³
